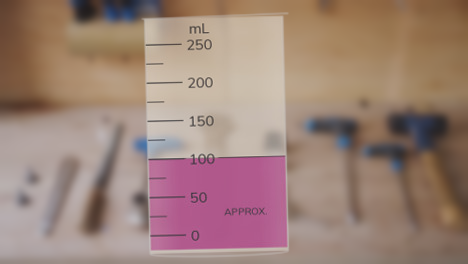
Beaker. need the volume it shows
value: 100 mL
